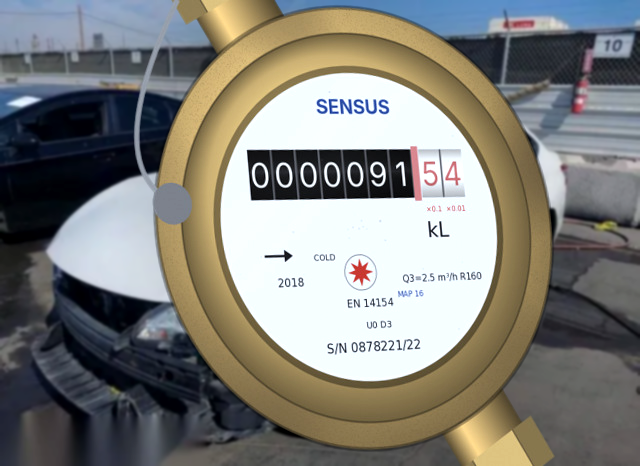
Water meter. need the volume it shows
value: 91.54 kL
